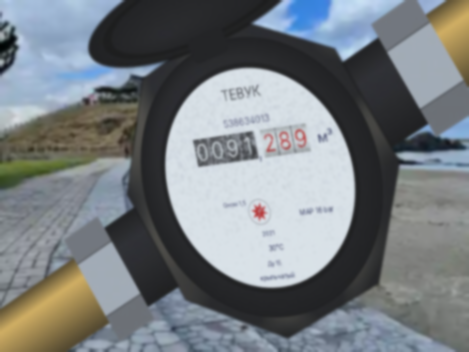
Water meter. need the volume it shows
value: 91.289 m³
